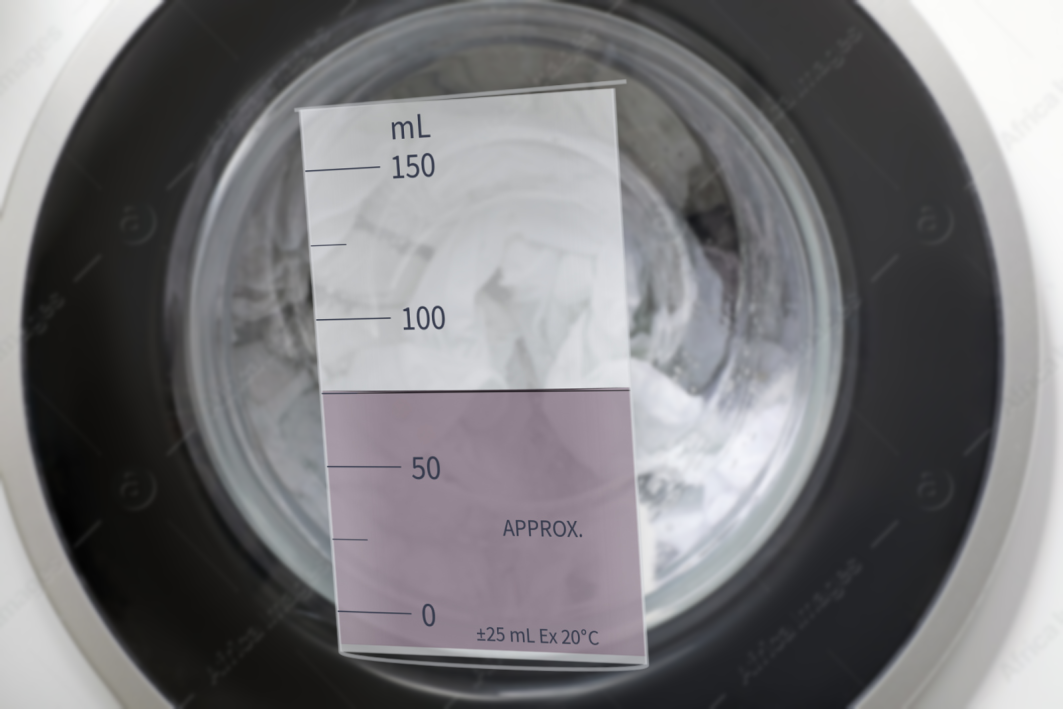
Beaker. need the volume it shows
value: 75 mL
